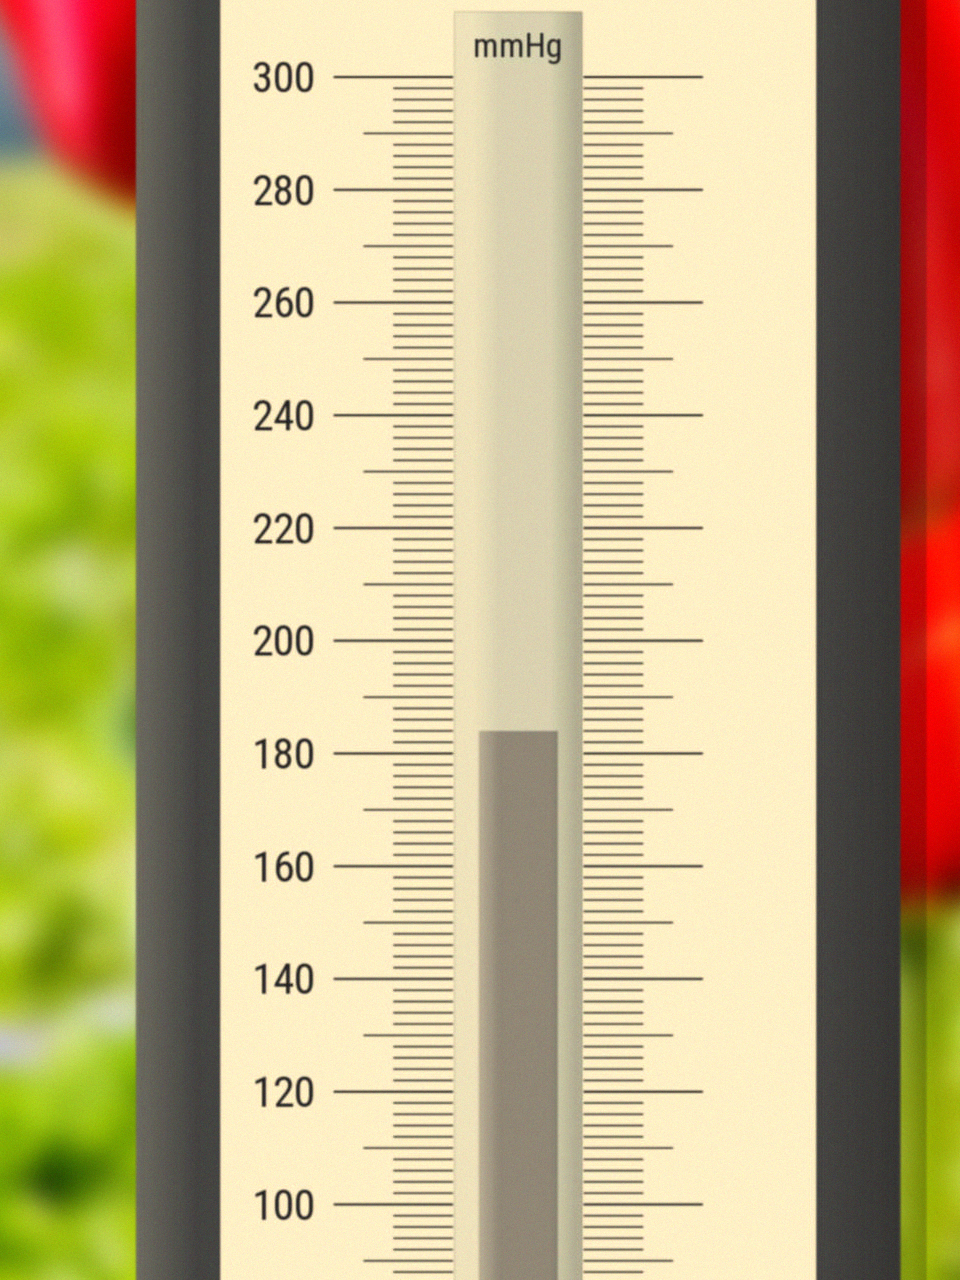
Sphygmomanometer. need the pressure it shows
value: 184 mmHg
